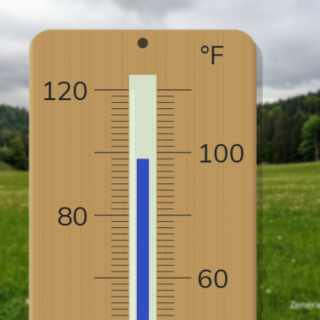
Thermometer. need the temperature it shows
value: 98 °F
